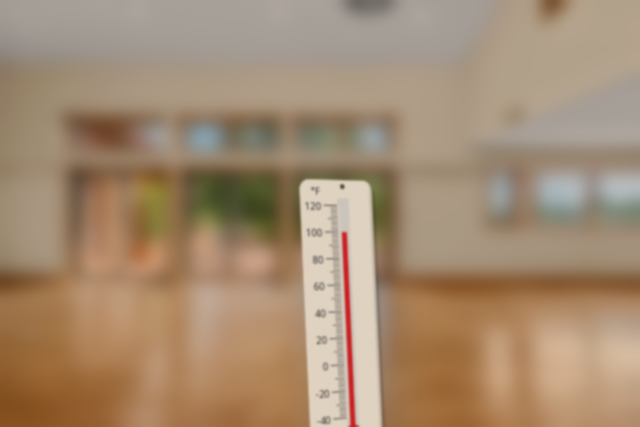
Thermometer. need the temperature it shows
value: 100 °F
